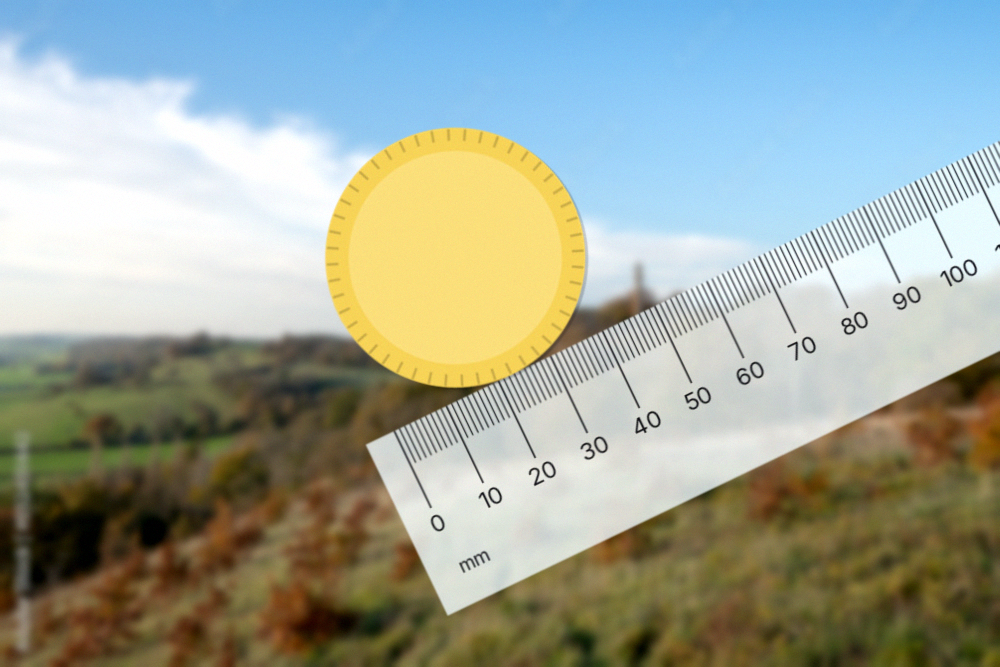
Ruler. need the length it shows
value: 45 mm
